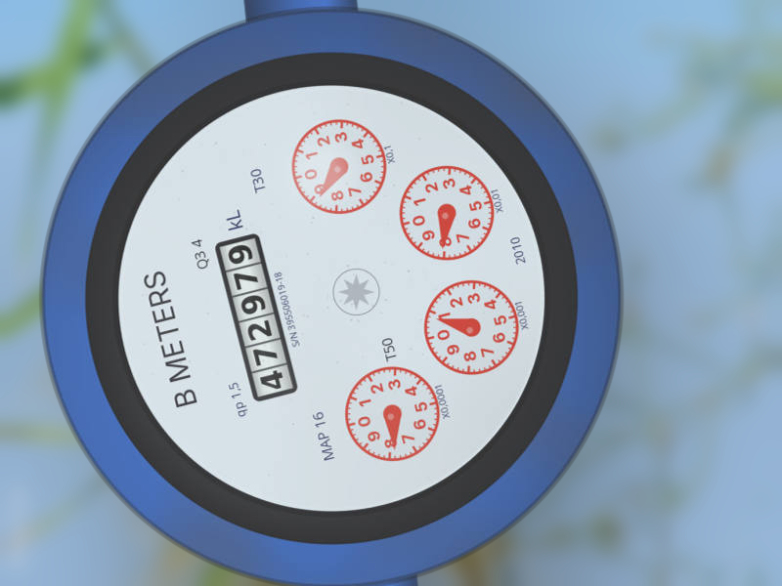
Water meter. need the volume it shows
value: 472979.8807 kL
